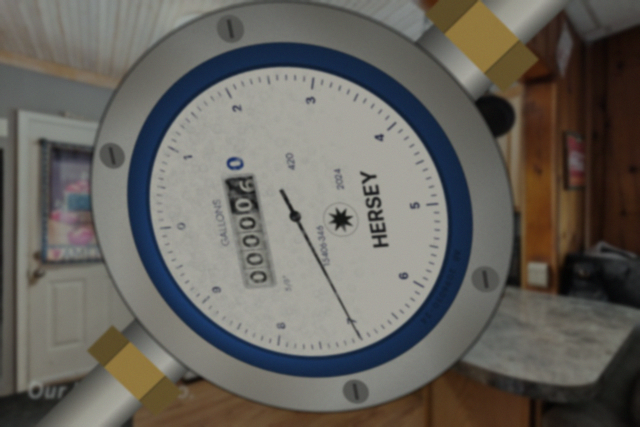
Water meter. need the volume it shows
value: 57.0 gal
